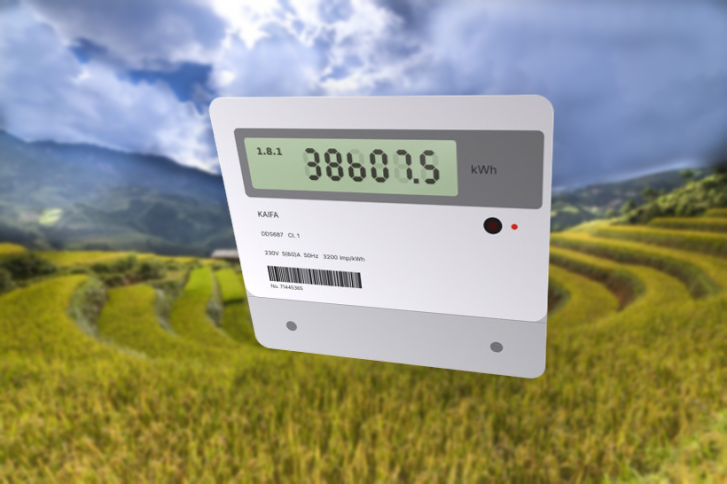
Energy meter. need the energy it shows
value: 38607.5 kWh
